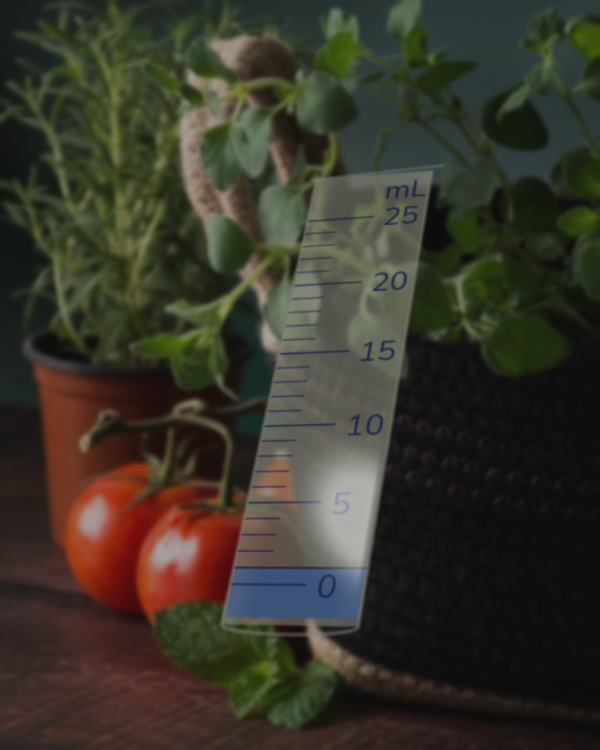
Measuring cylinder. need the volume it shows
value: 1 mL
